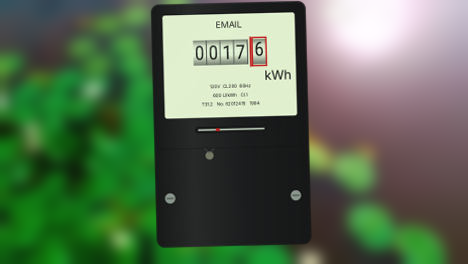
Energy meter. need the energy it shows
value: 17.6 kWh
